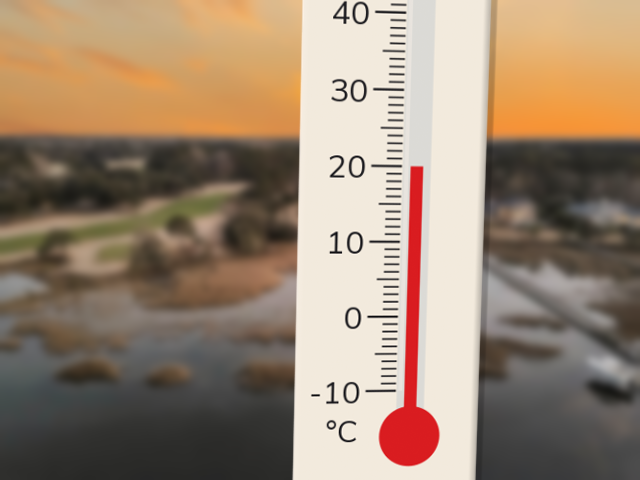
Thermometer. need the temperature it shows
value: 20 °C
